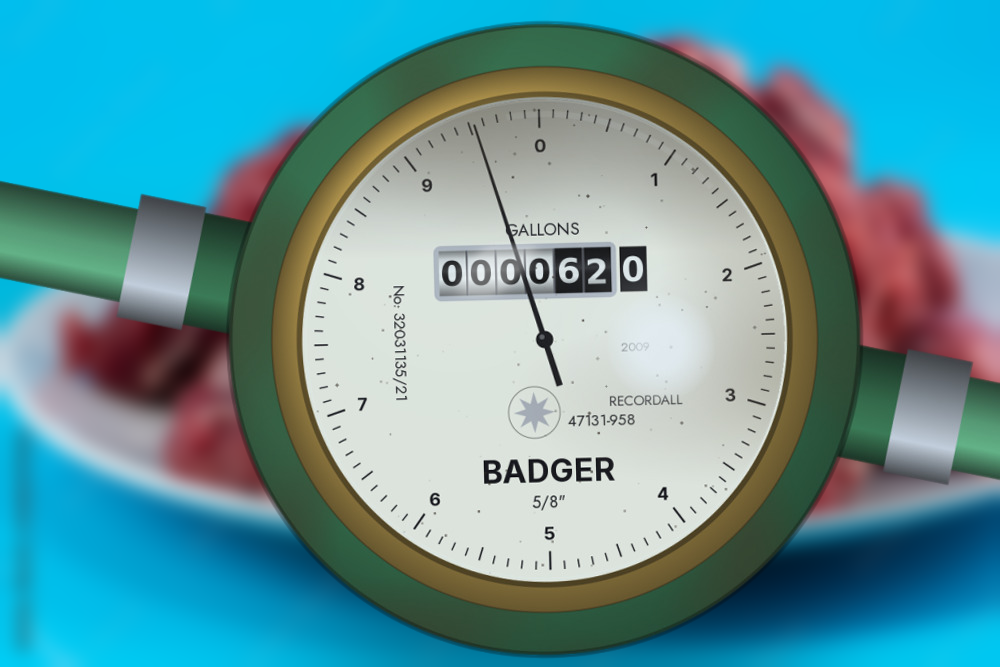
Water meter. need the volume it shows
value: 619.5 gal
